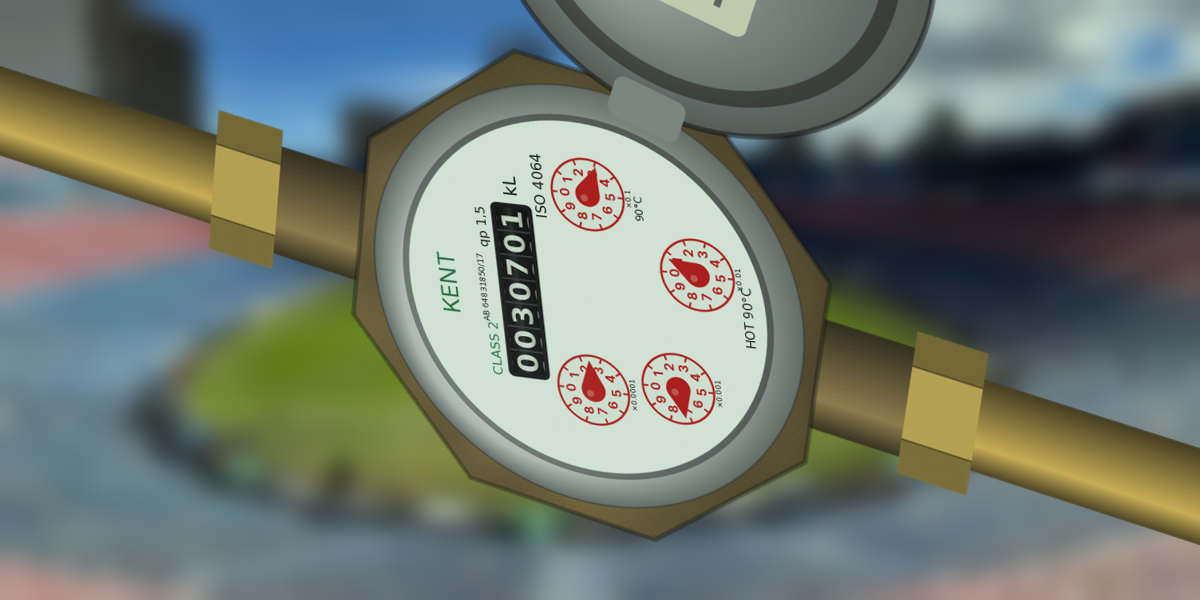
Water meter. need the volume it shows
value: 30701.3072 kL
